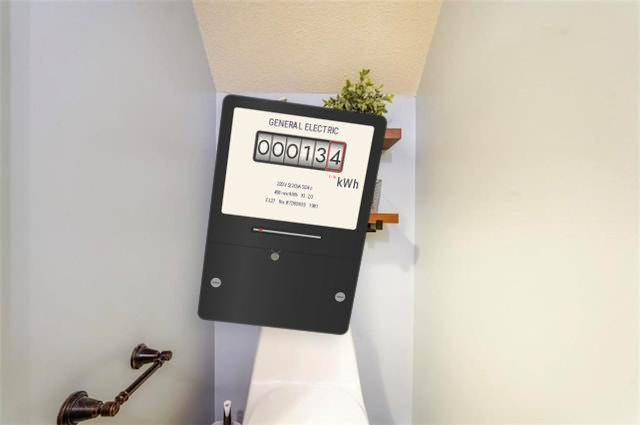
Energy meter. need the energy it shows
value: 13.4 kWh
